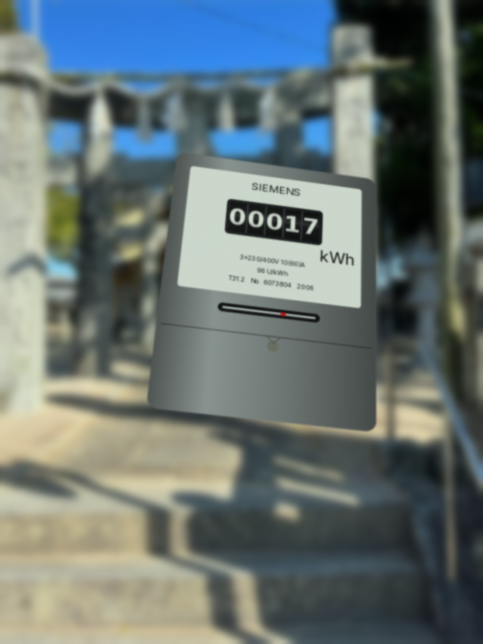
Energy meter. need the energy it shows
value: 17 kWh
